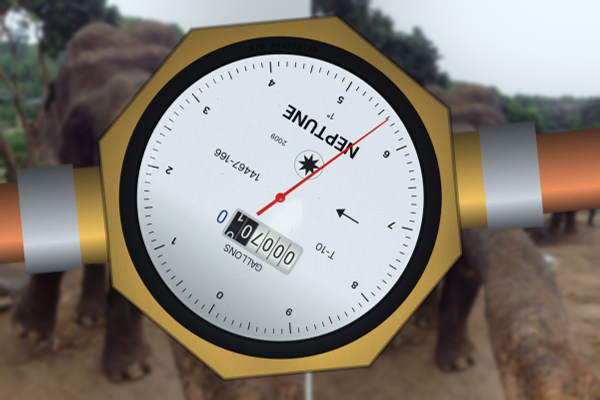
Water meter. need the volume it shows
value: 7005.6 gal
